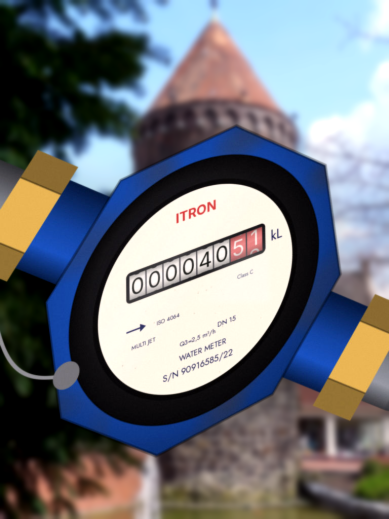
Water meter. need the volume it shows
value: 40.51 kL
